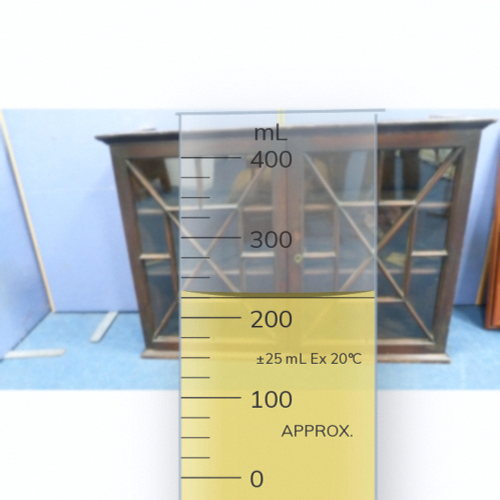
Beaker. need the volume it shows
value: 225 mL
